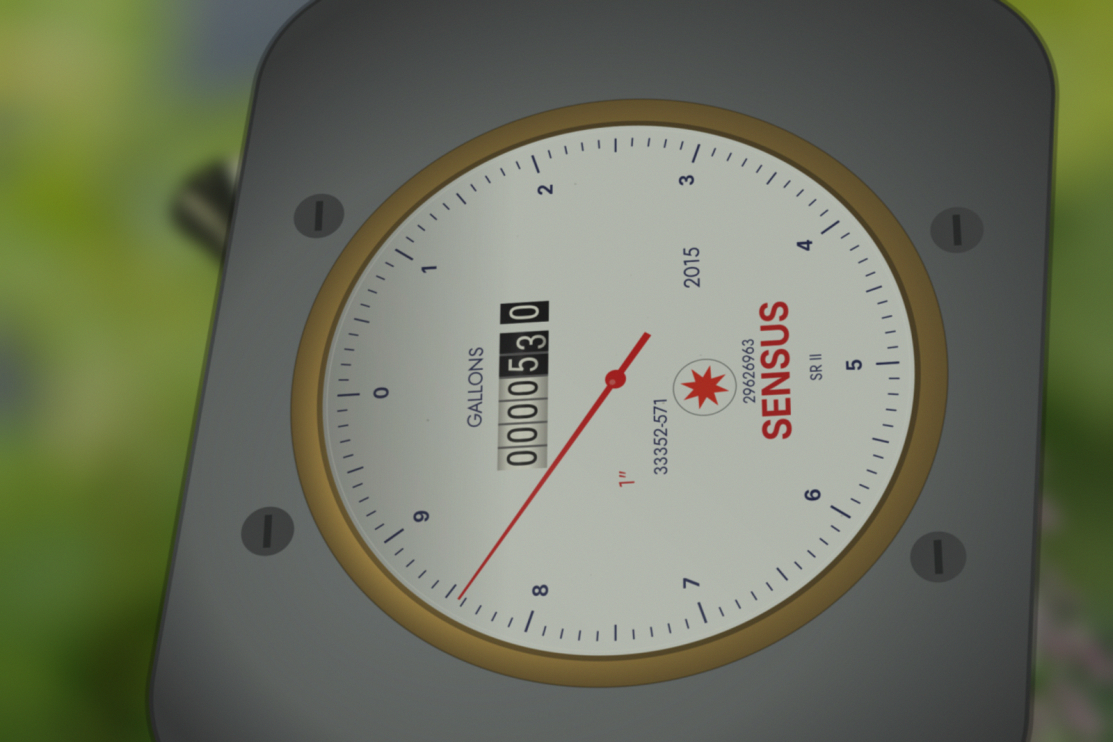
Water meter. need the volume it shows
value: 528.4 gal
